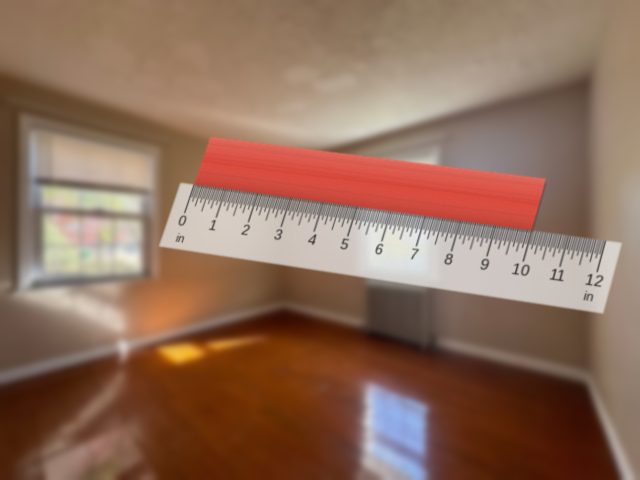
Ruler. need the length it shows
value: 10 in
